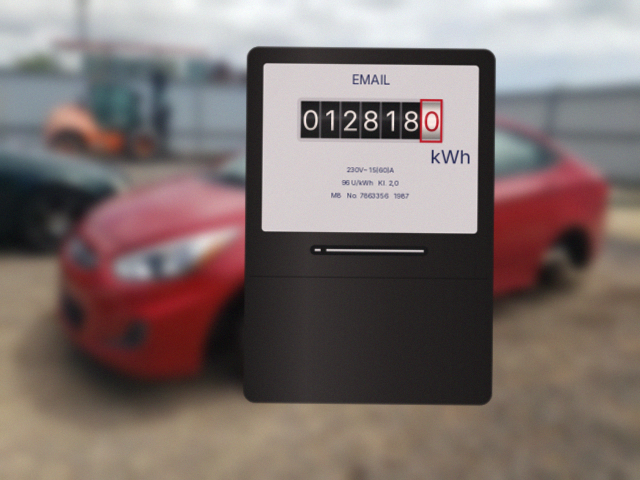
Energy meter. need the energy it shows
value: 12818.0 kWh
